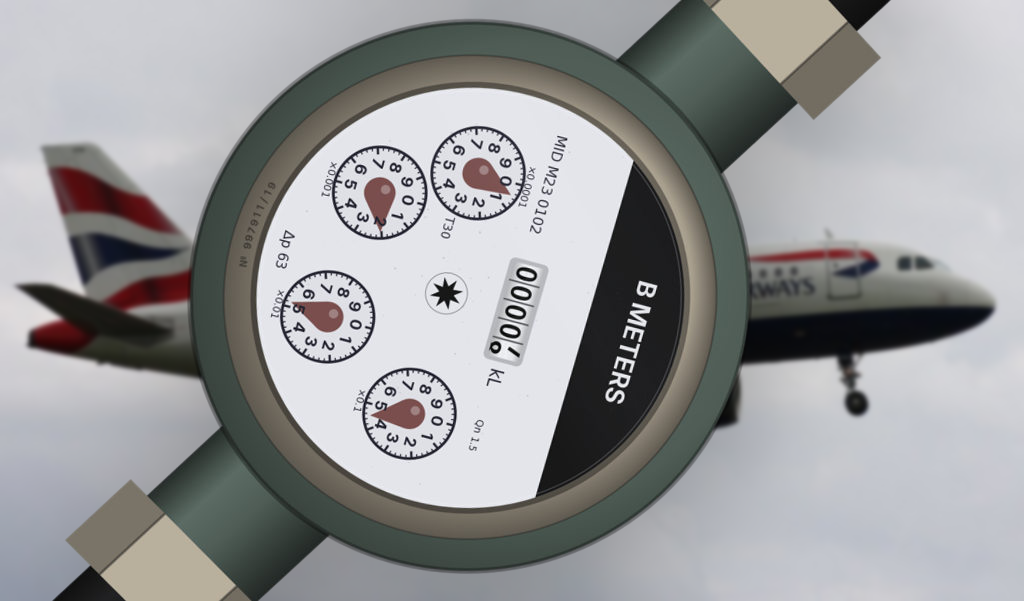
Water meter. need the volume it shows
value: 7.4520 kL
